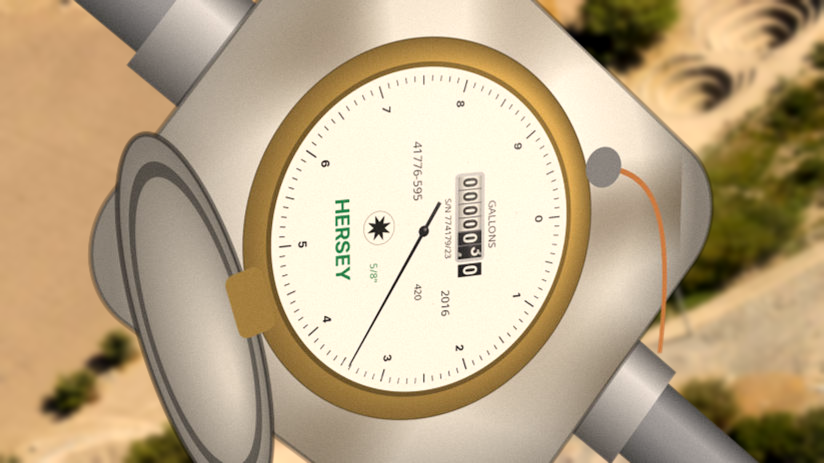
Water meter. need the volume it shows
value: 33.4 gal
